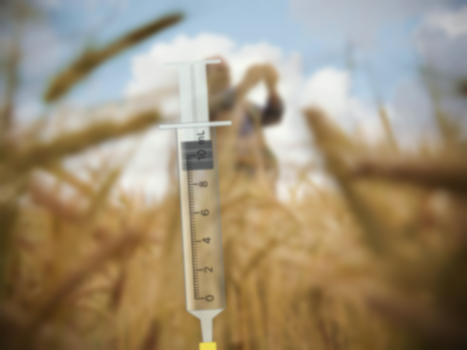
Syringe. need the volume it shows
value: 9 mL
